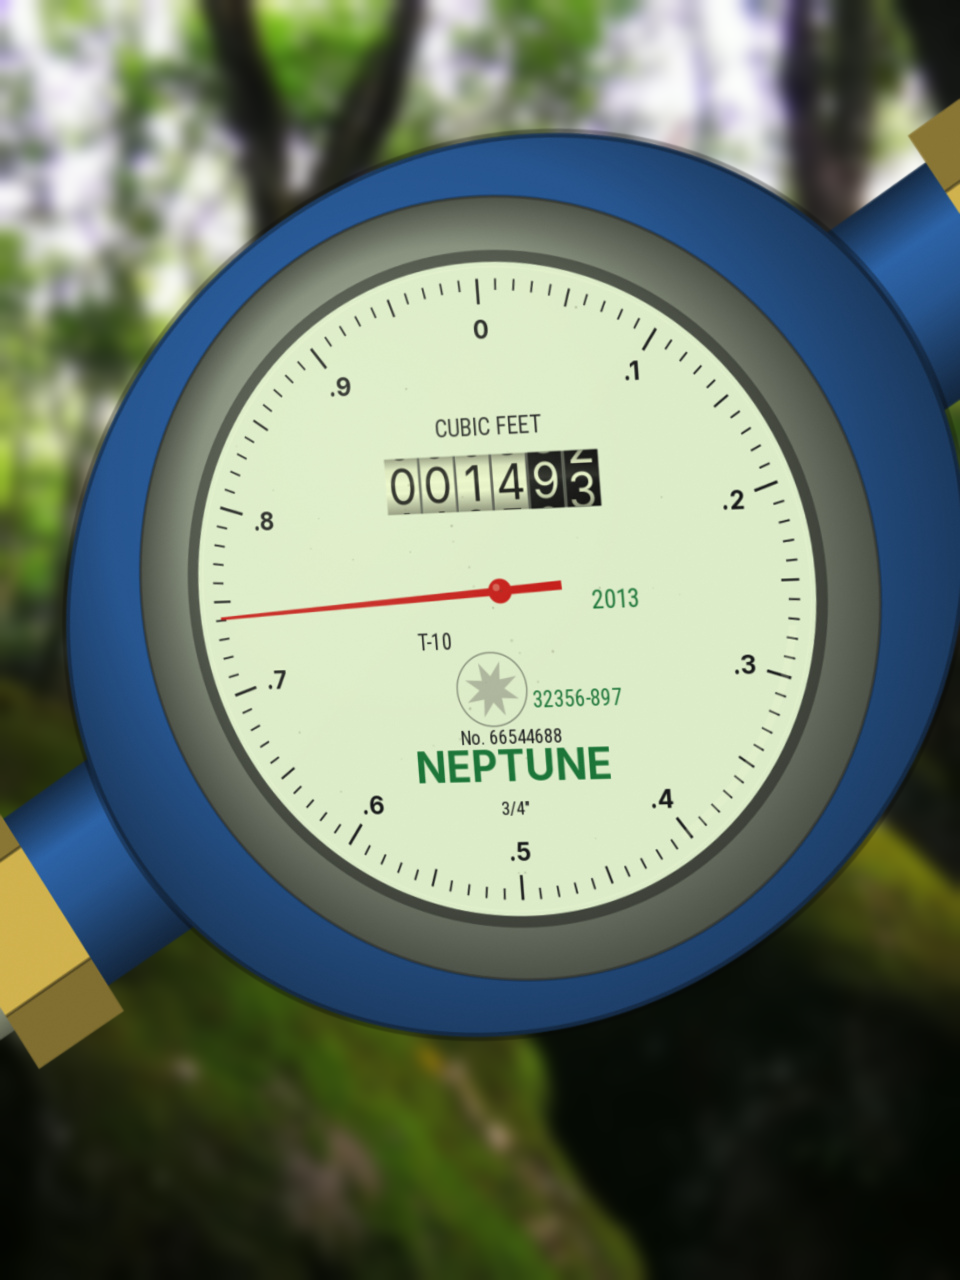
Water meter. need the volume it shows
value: 1492.74 ft³
